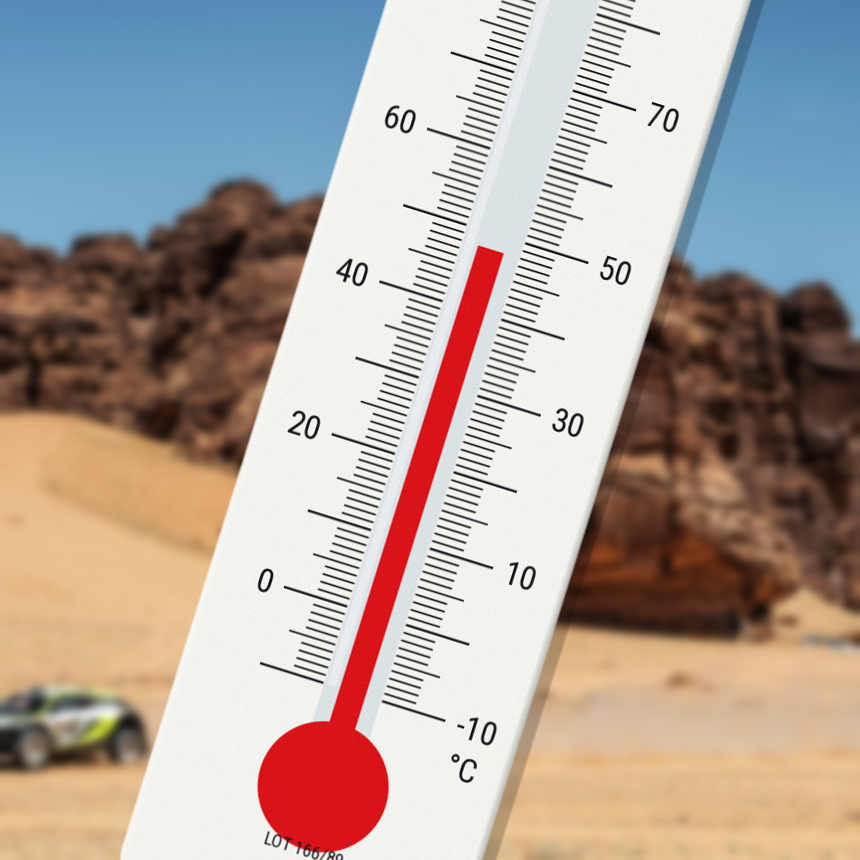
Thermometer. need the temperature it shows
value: 48 °C
